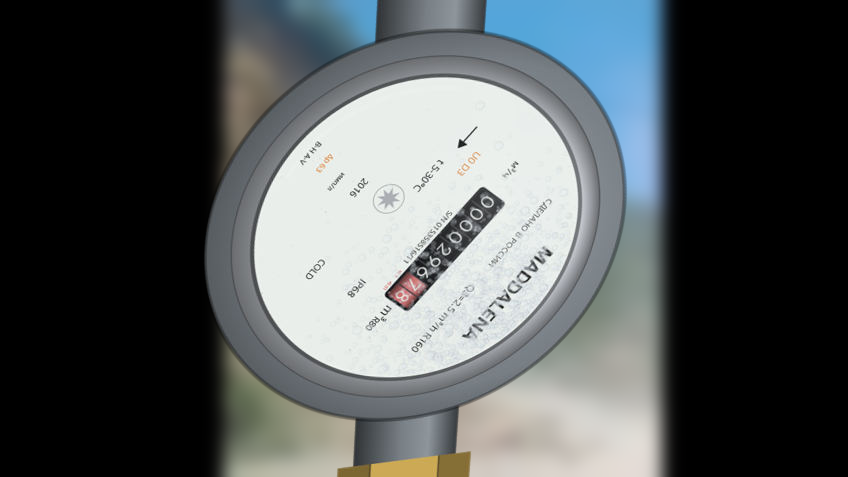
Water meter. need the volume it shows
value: 296.78 m³
